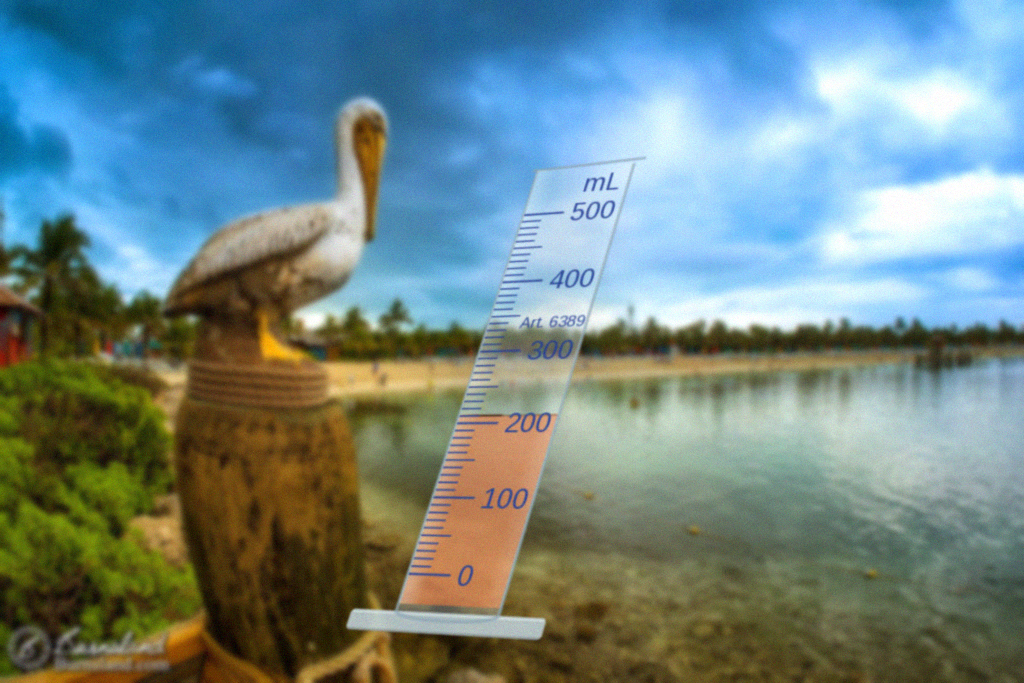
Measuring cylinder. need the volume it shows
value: 210 mL
